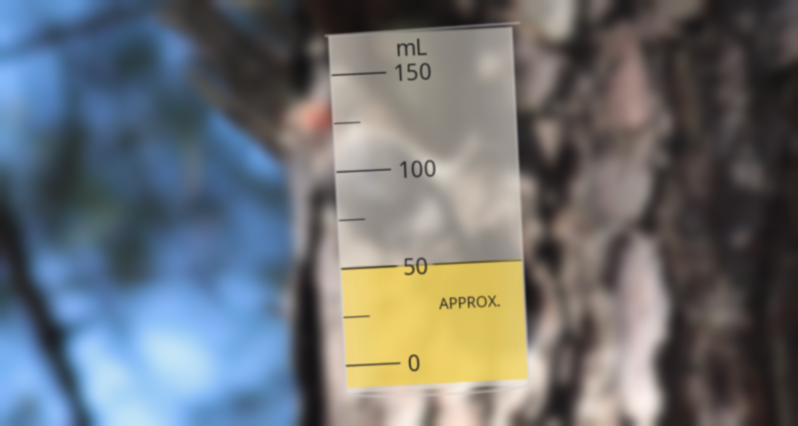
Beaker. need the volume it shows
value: 50 mL
